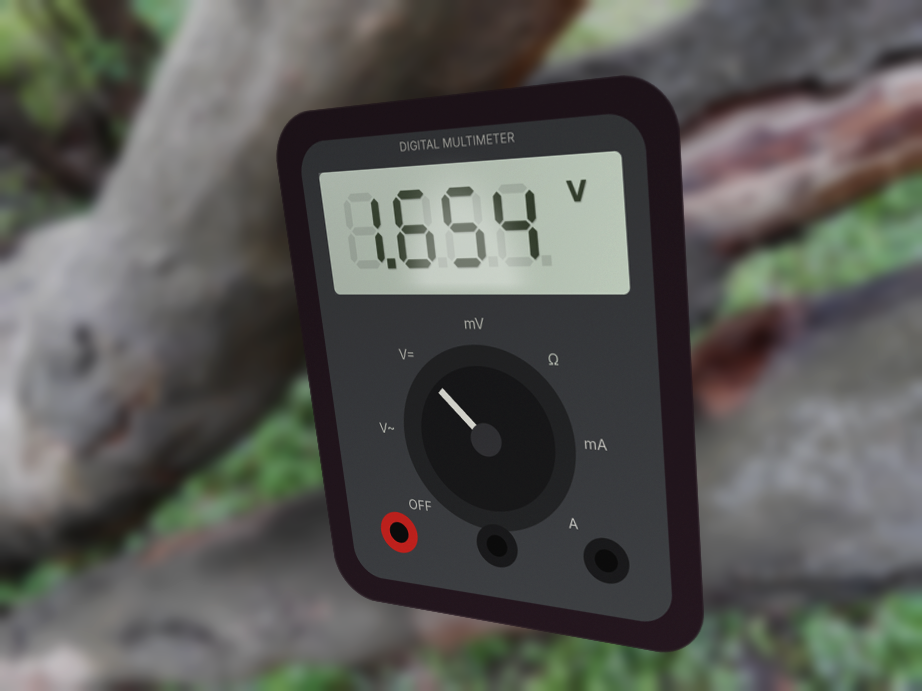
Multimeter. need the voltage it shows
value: 1.654 V
